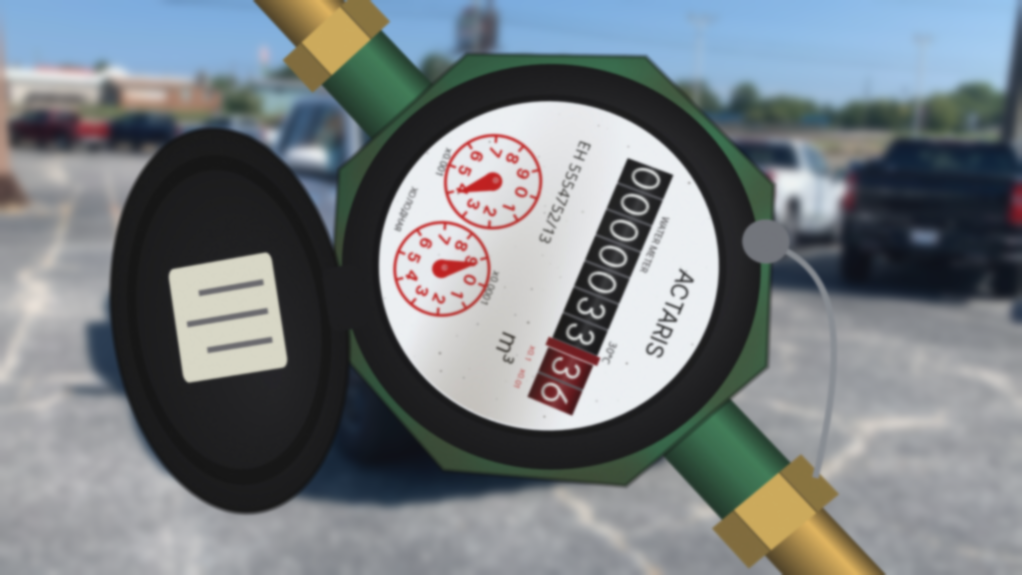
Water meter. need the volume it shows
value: 33.3639 m³
